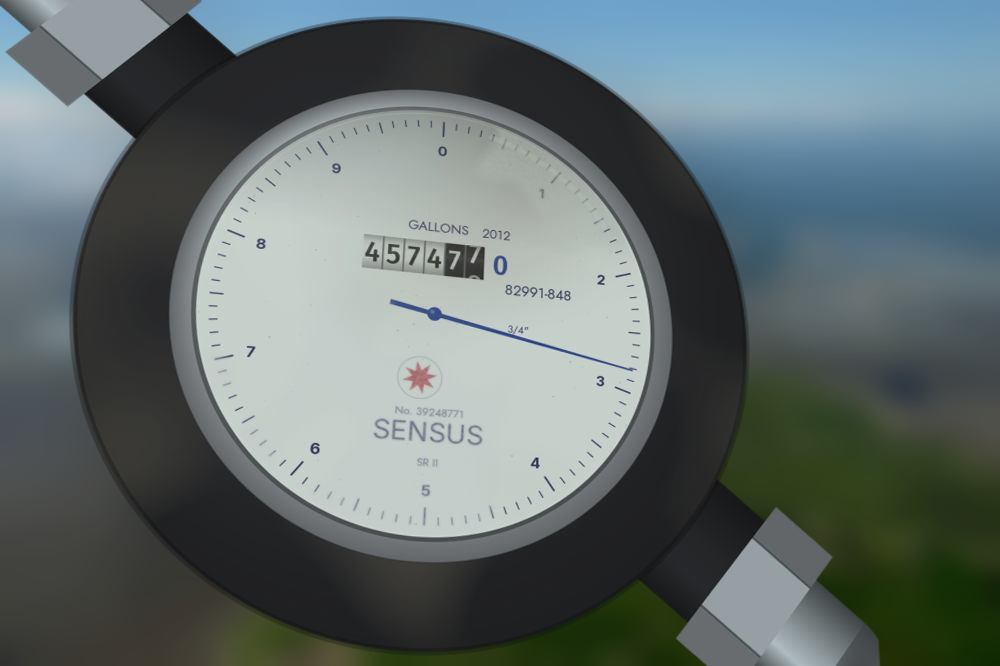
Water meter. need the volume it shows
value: 4574772.8 gal
